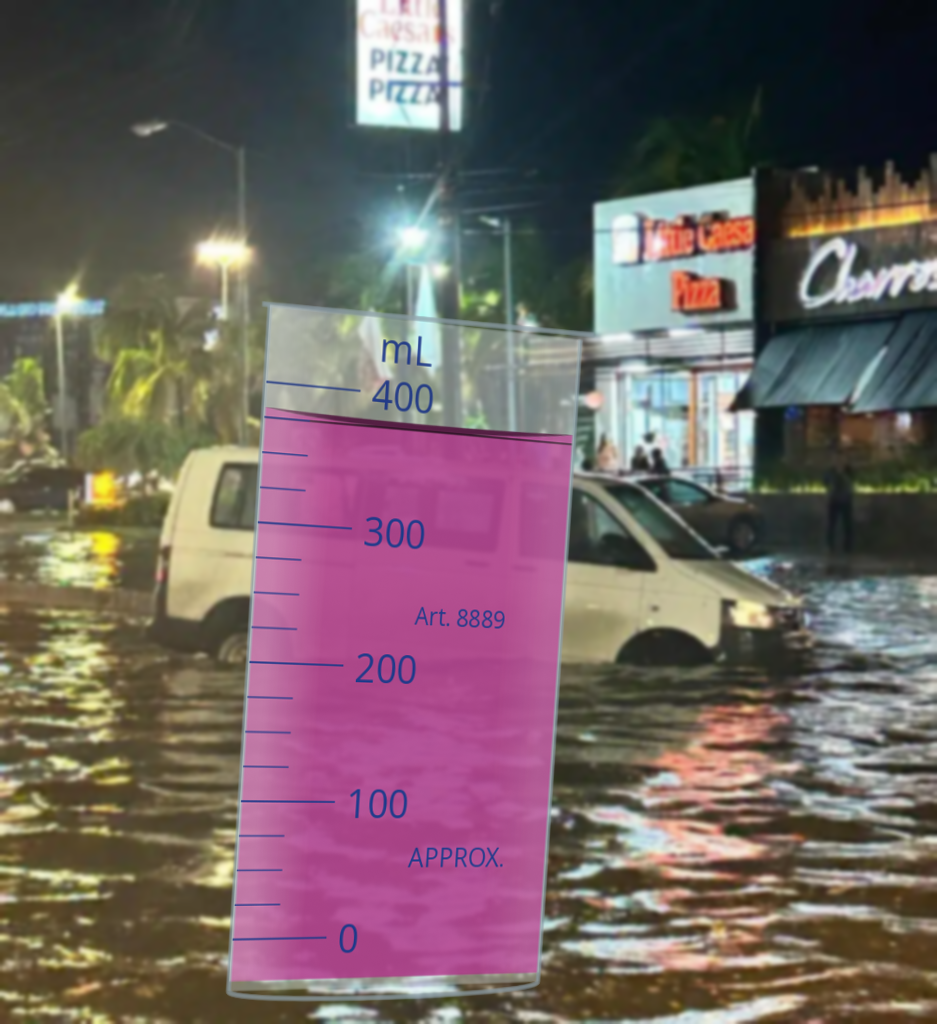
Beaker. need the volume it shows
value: 375 mL
